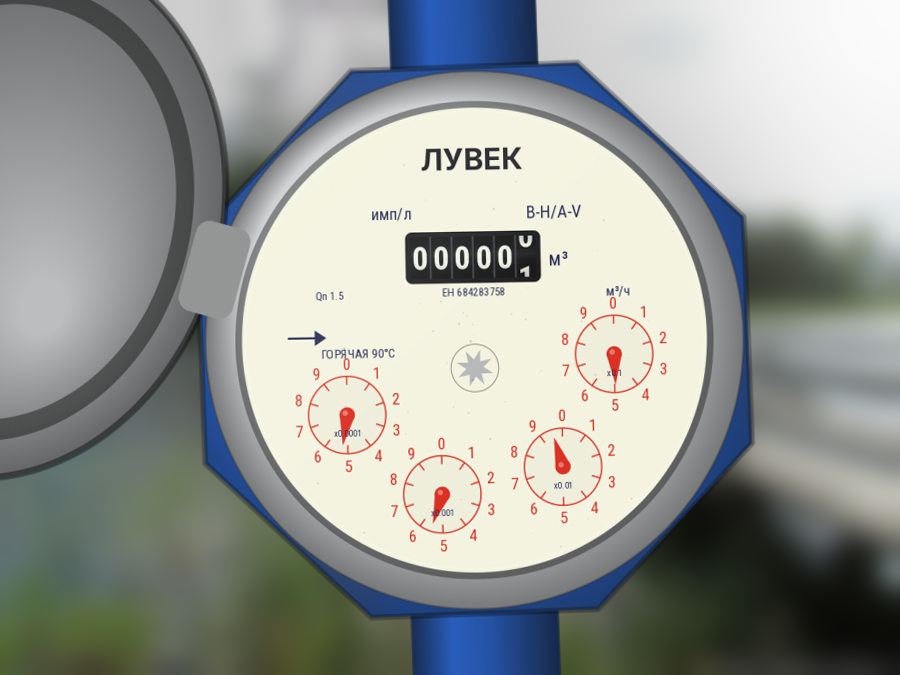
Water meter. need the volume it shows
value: 0.4955 m³
